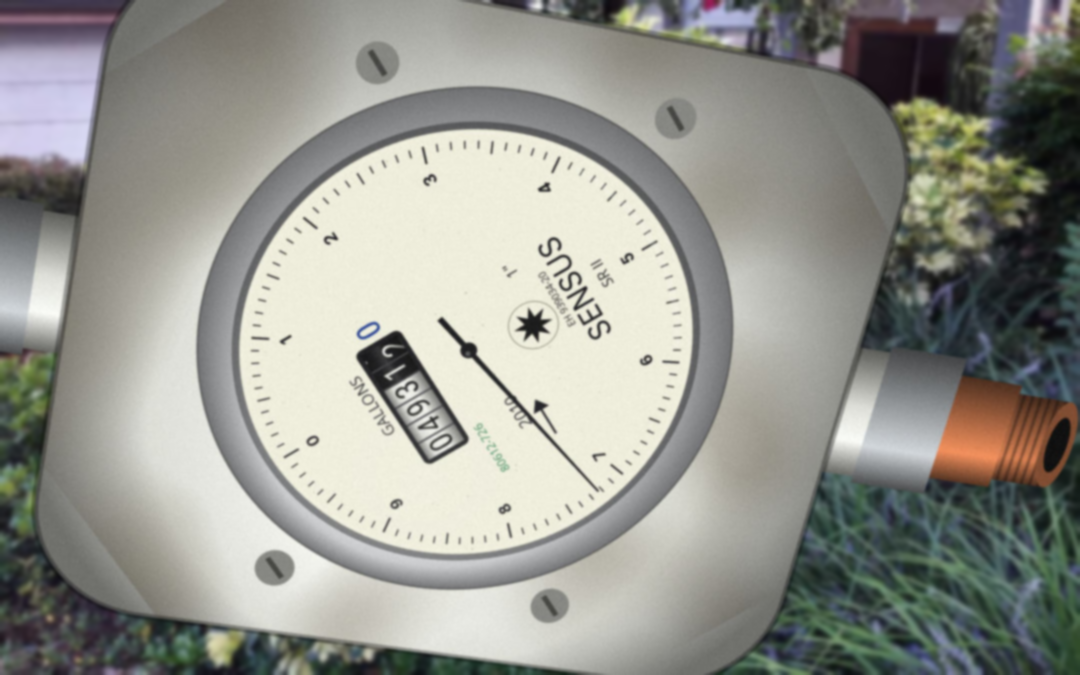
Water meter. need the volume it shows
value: 493117.2 gal
